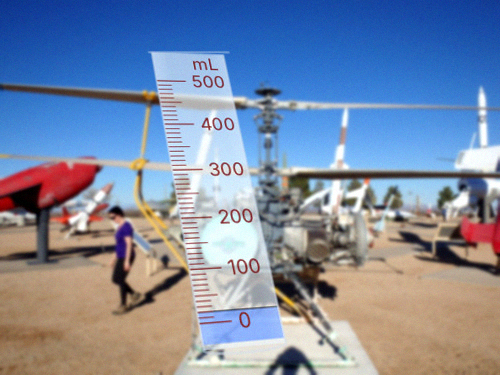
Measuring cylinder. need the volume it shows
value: 20 mL
